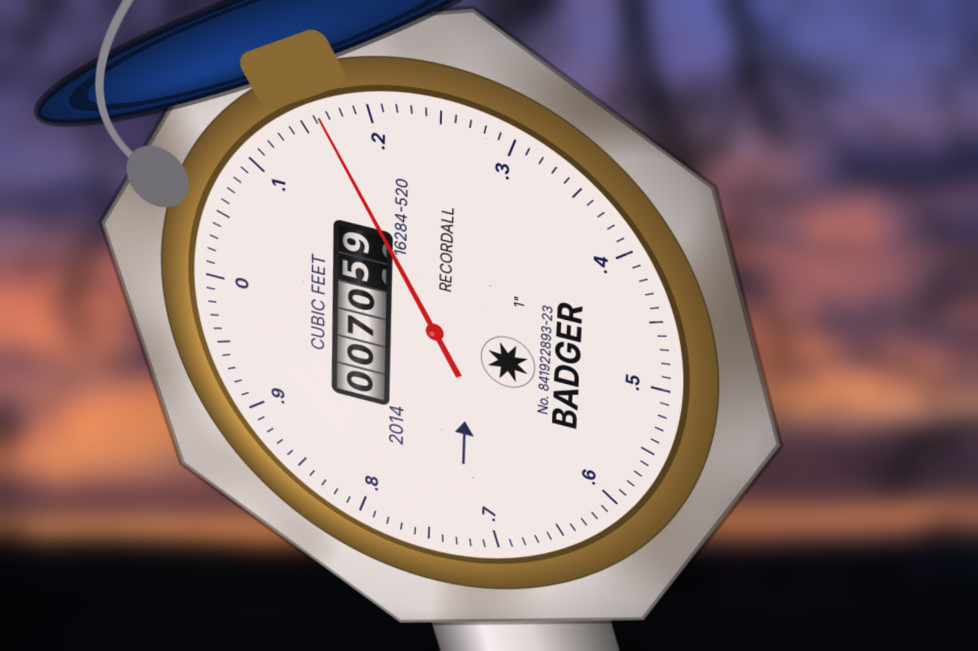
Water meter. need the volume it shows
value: 7059.16 ft³
